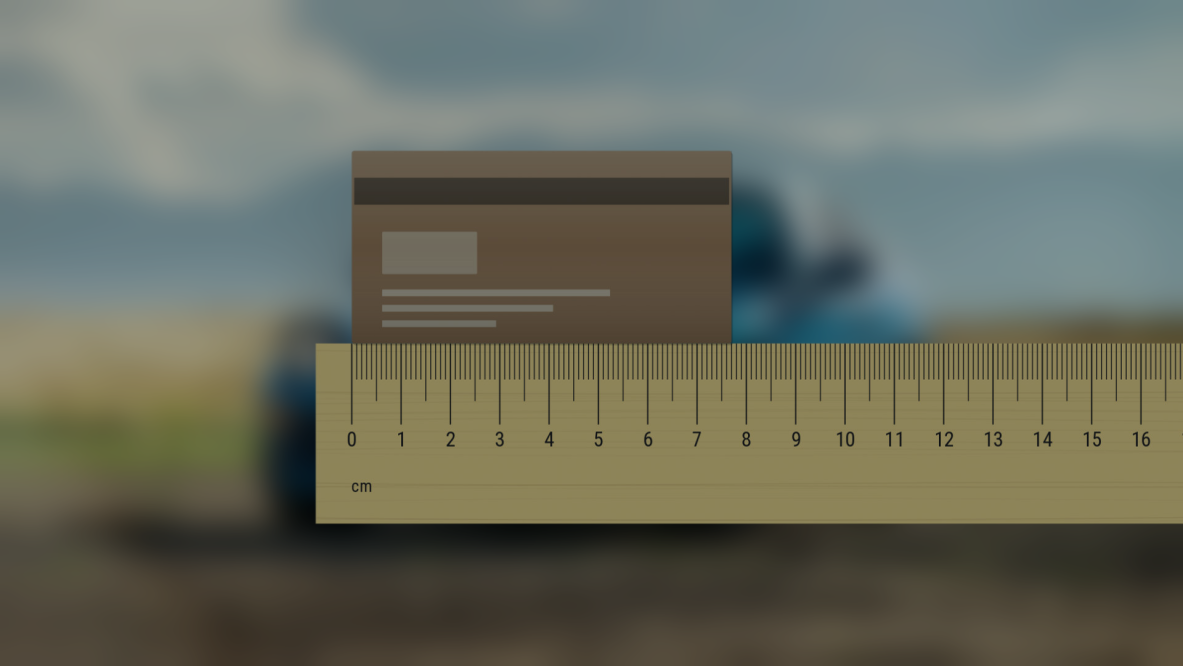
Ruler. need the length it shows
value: 7.7 cm
